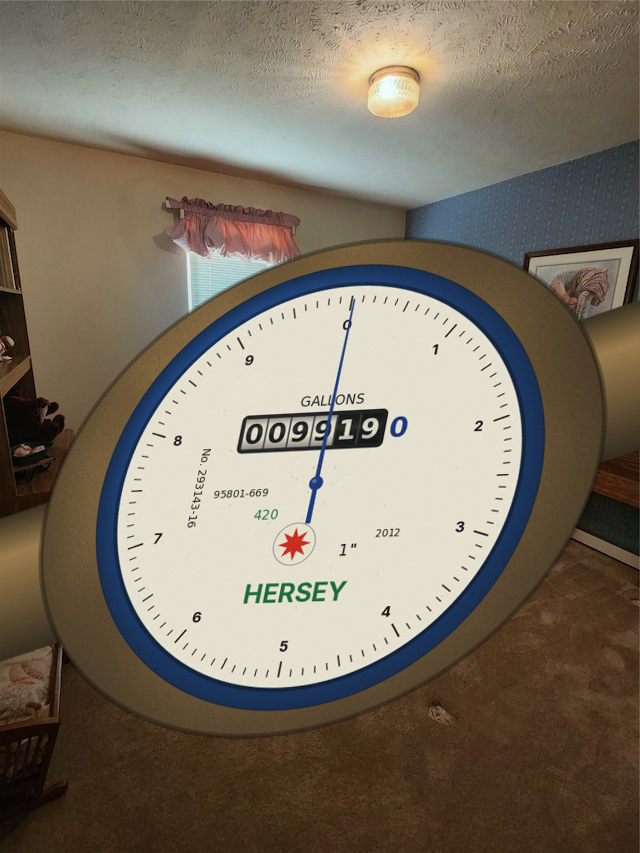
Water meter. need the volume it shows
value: 99190.0 gal
